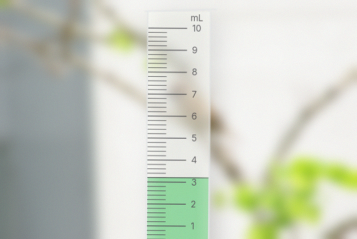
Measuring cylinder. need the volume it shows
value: 3.2 mL
